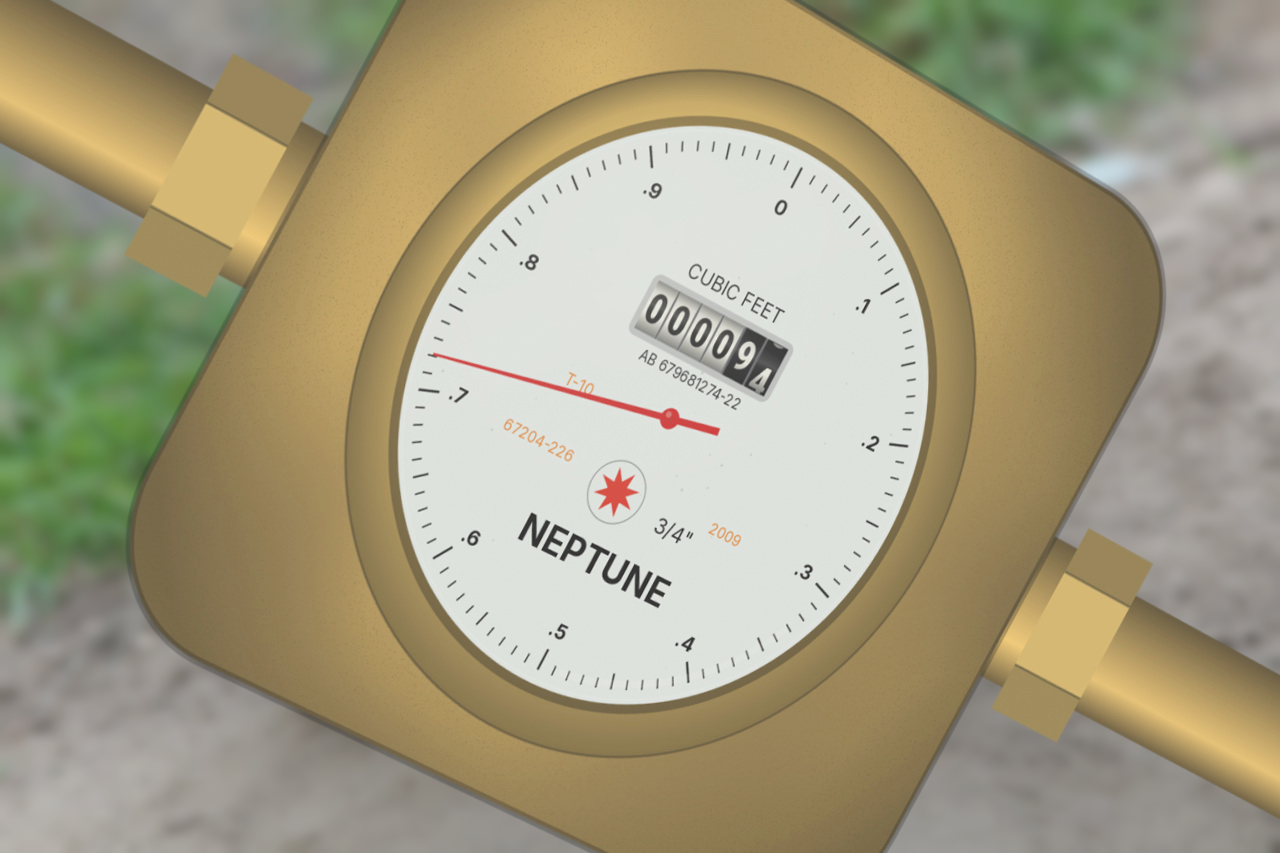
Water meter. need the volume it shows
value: 93.72 ft³
